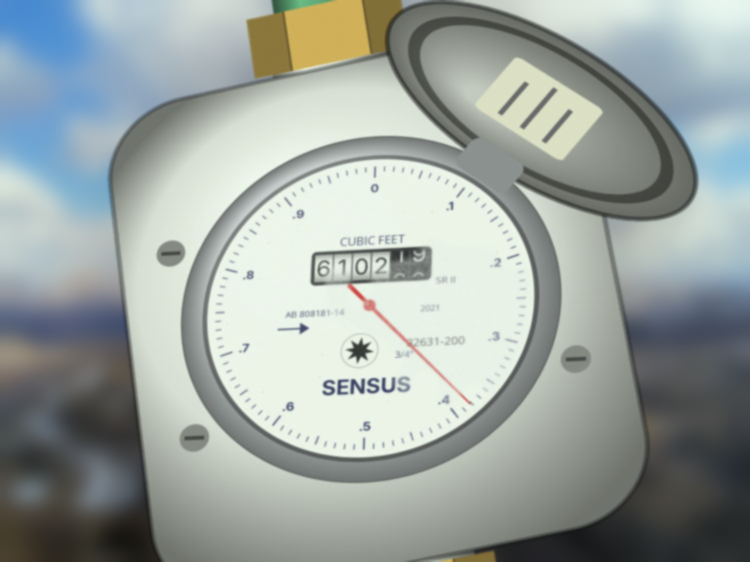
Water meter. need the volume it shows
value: 610219.38 ft³
